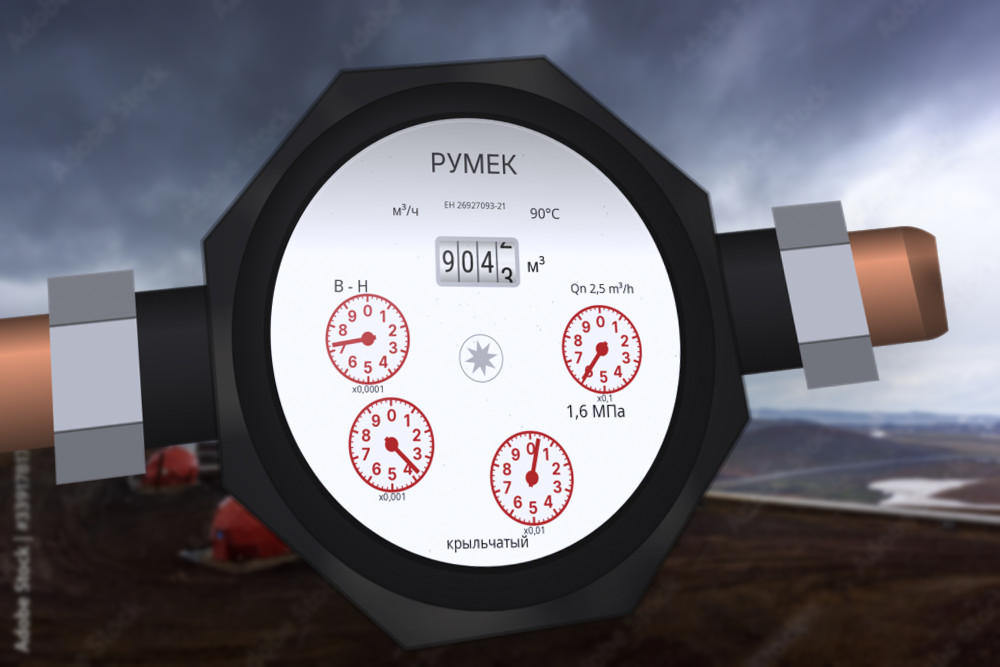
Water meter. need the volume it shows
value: 9042.6037 m³
